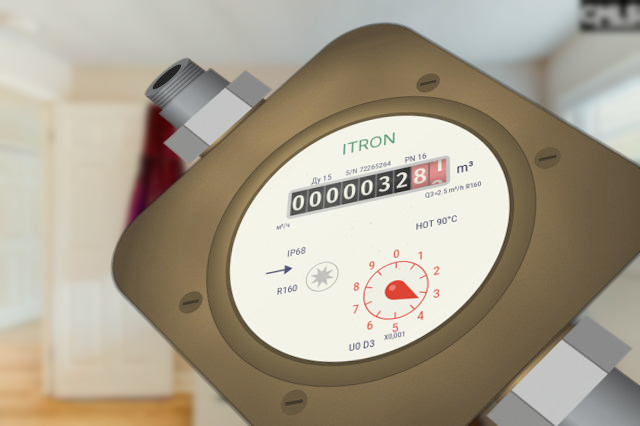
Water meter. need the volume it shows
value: 32.813 m³
